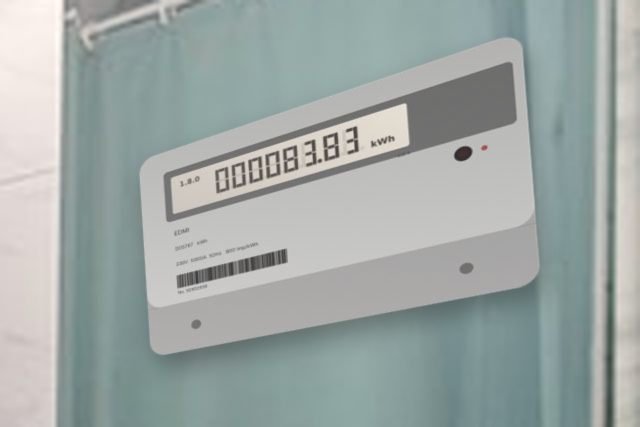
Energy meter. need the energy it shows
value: 83.83 kWh
